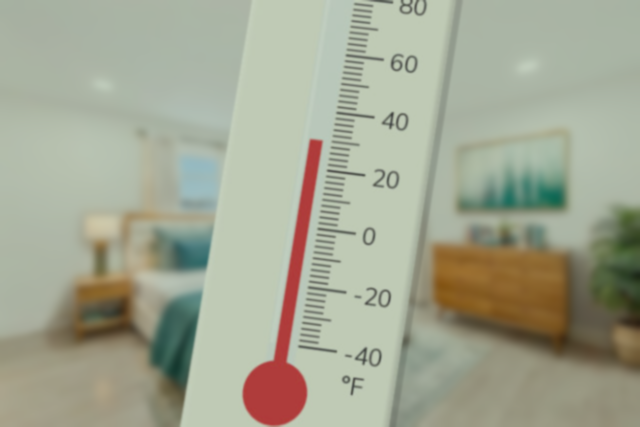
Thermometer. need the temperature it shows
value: 30 °F
